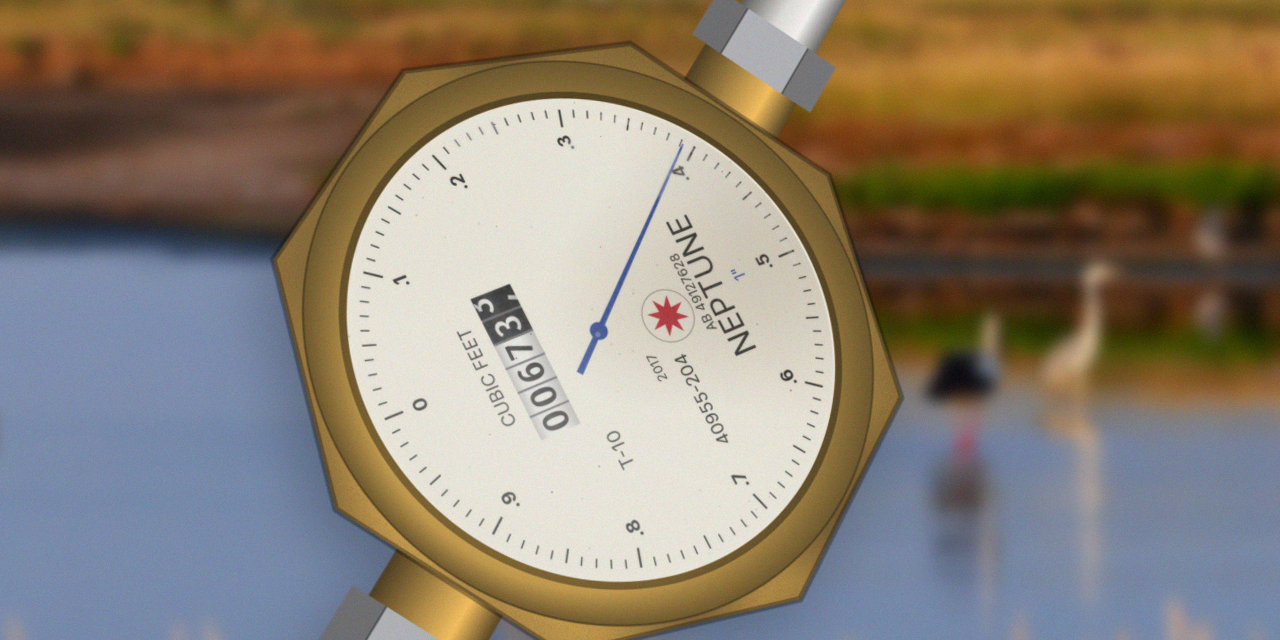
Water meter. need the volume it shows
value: 6733.39 ft³
